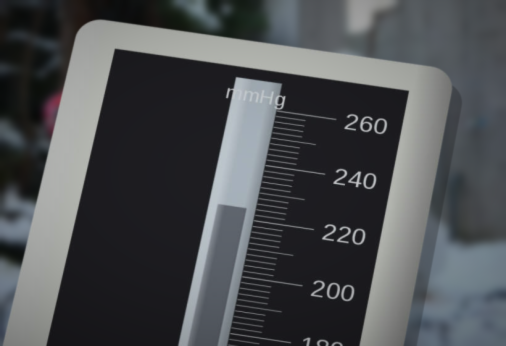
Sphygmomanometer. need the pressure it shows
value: 224 mmHg
